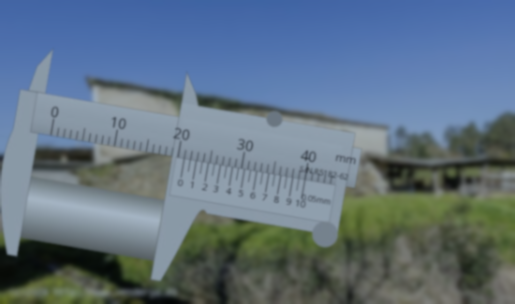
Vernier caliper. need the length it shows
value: 21.0 mm
